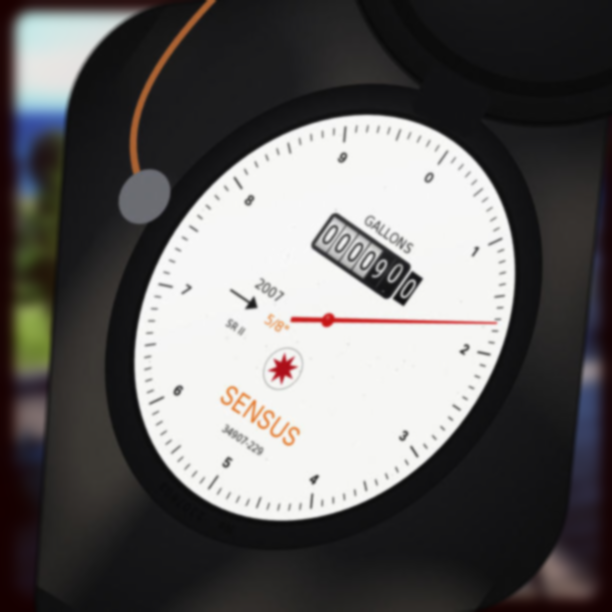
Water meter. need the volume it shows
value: 901.7 gal
